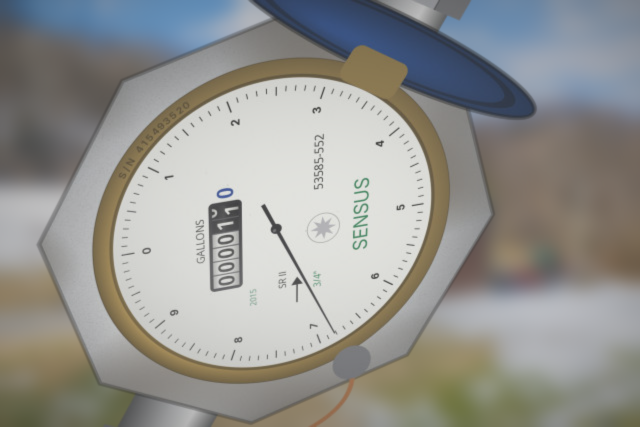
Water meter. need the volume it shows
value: 106.8 gal
